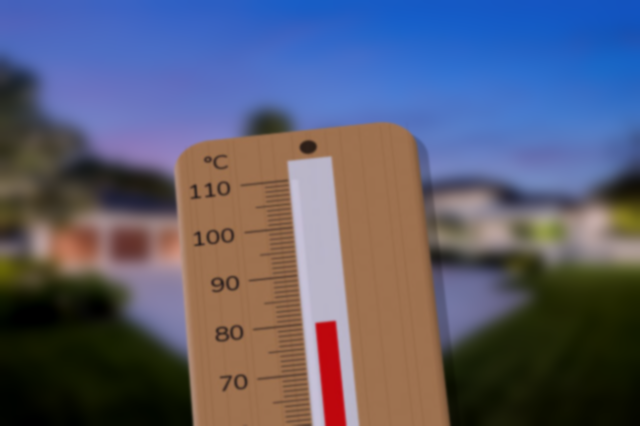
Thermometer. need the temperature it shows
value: 80 °C
